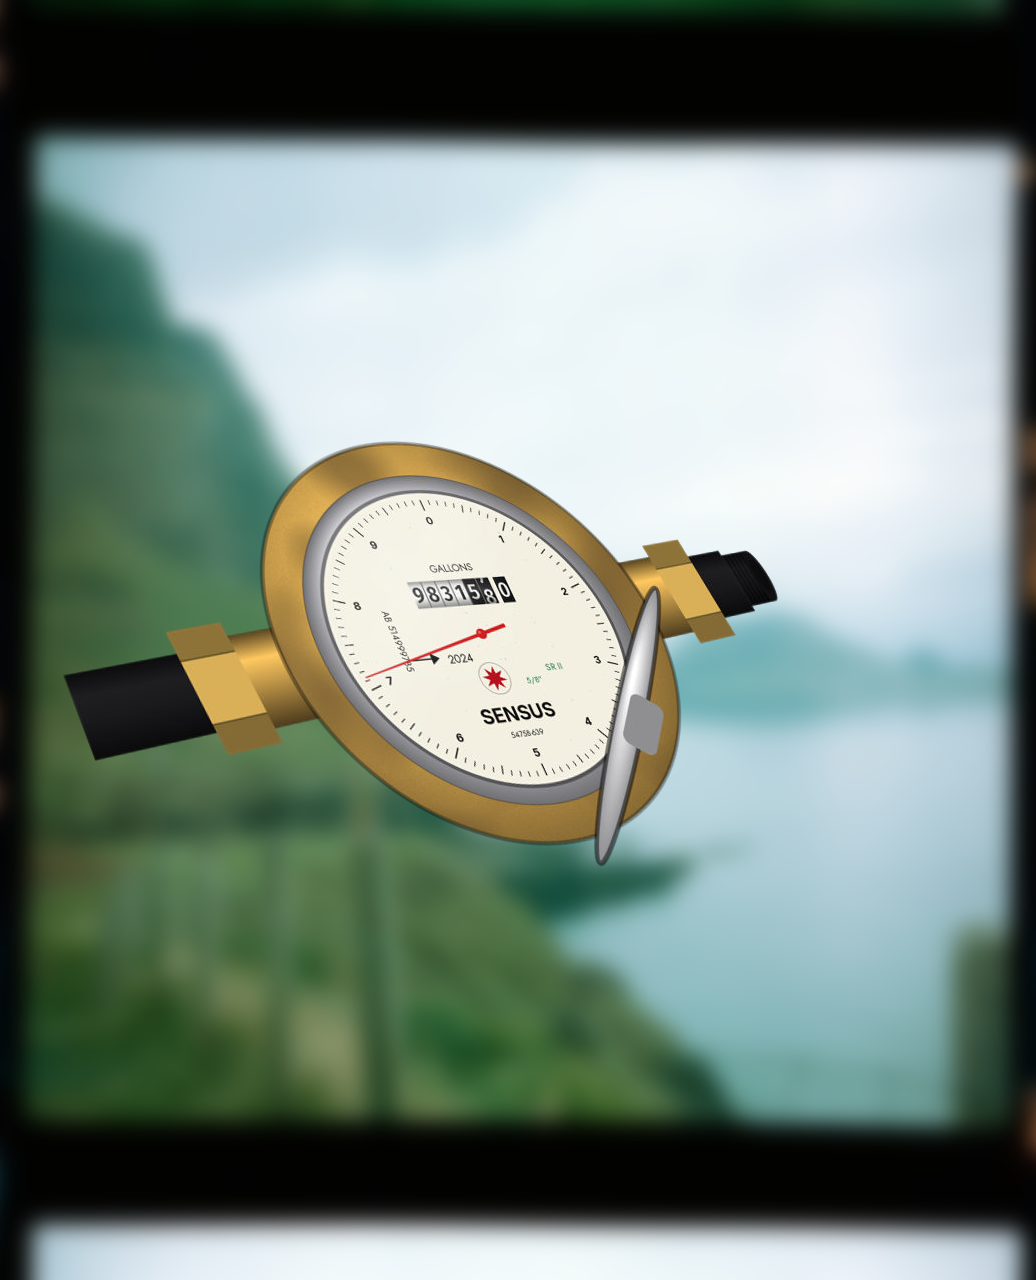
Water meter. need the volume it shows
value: 9831577.1 gal
